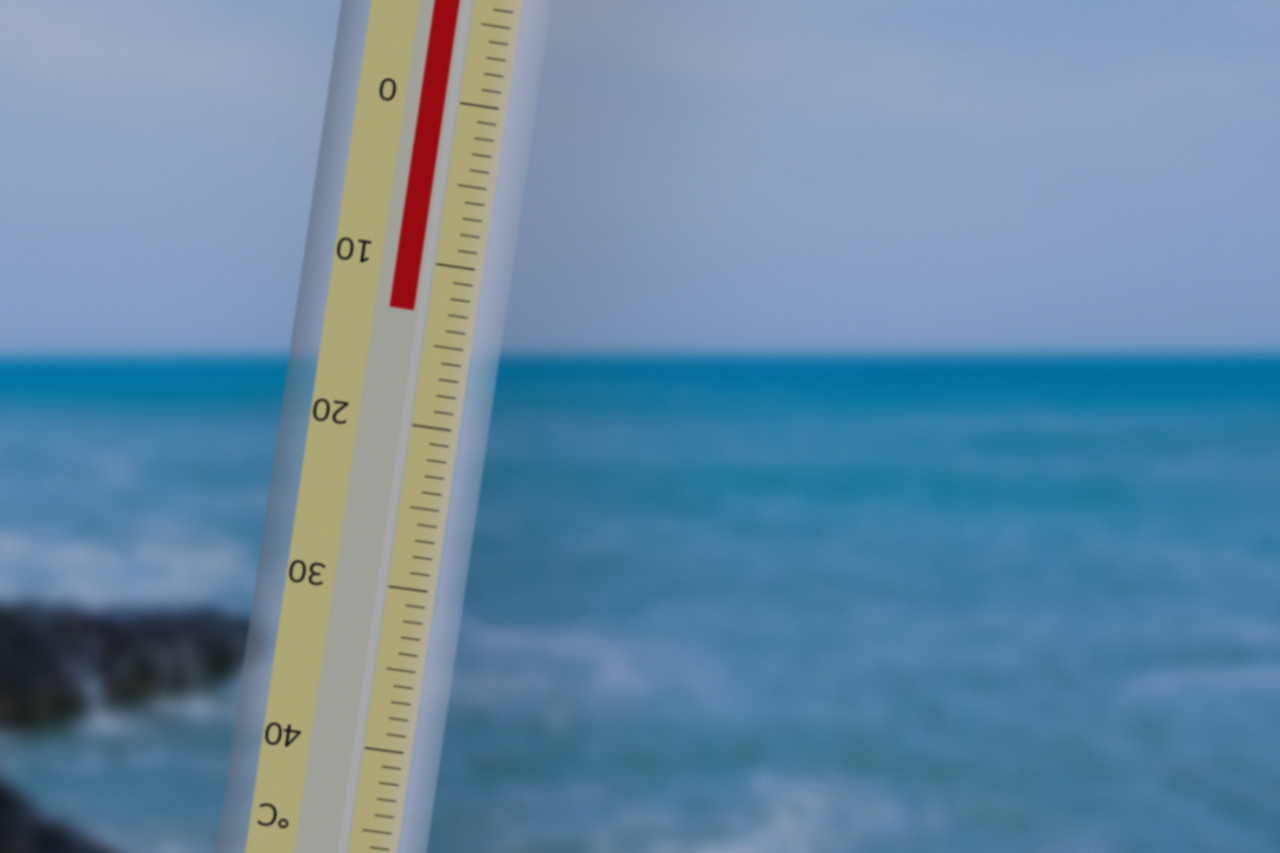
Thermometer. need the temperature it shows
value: 13 °C
